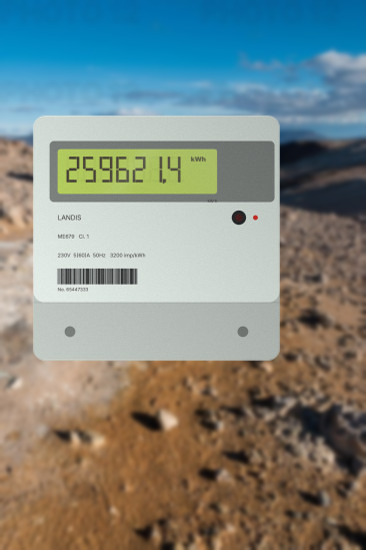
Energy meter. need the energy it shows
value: 259621.4 kWh
